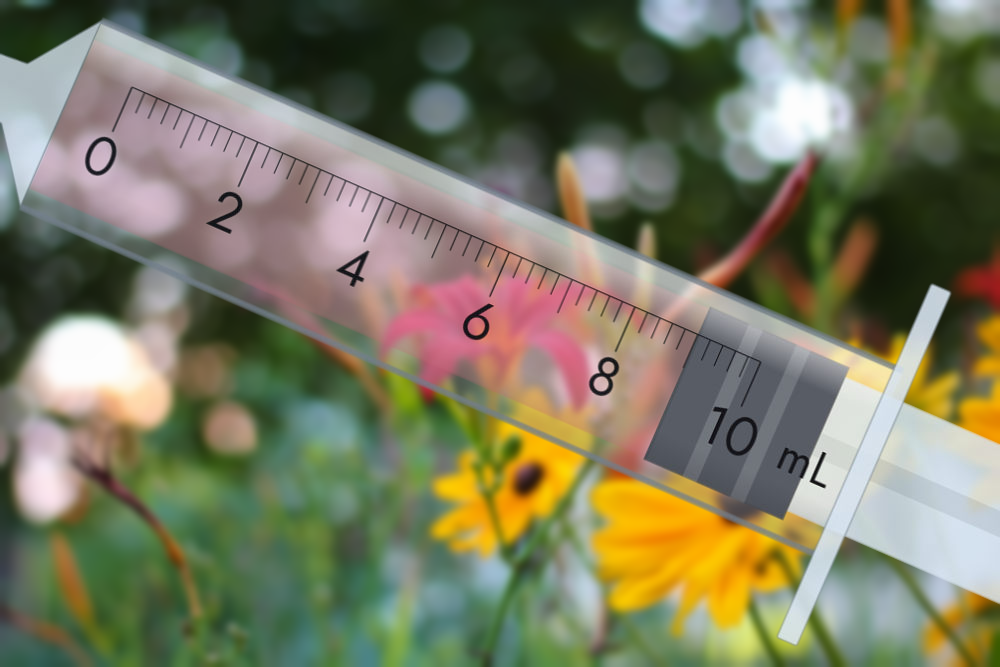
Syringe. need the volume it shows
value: 9 mL
